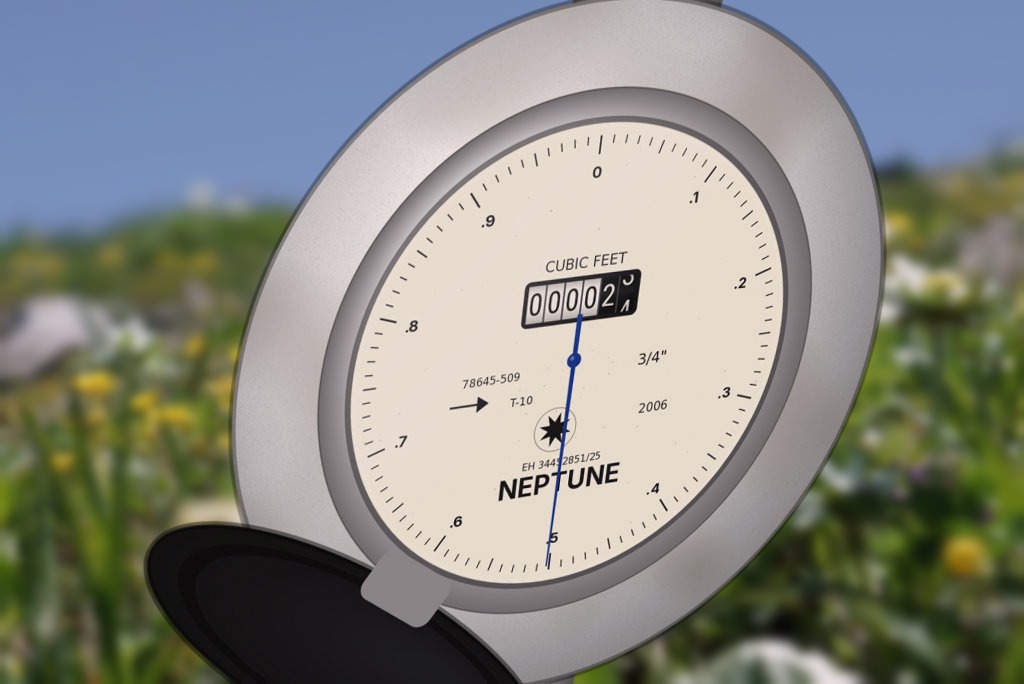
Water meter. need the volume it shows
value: 23.50 ft³
